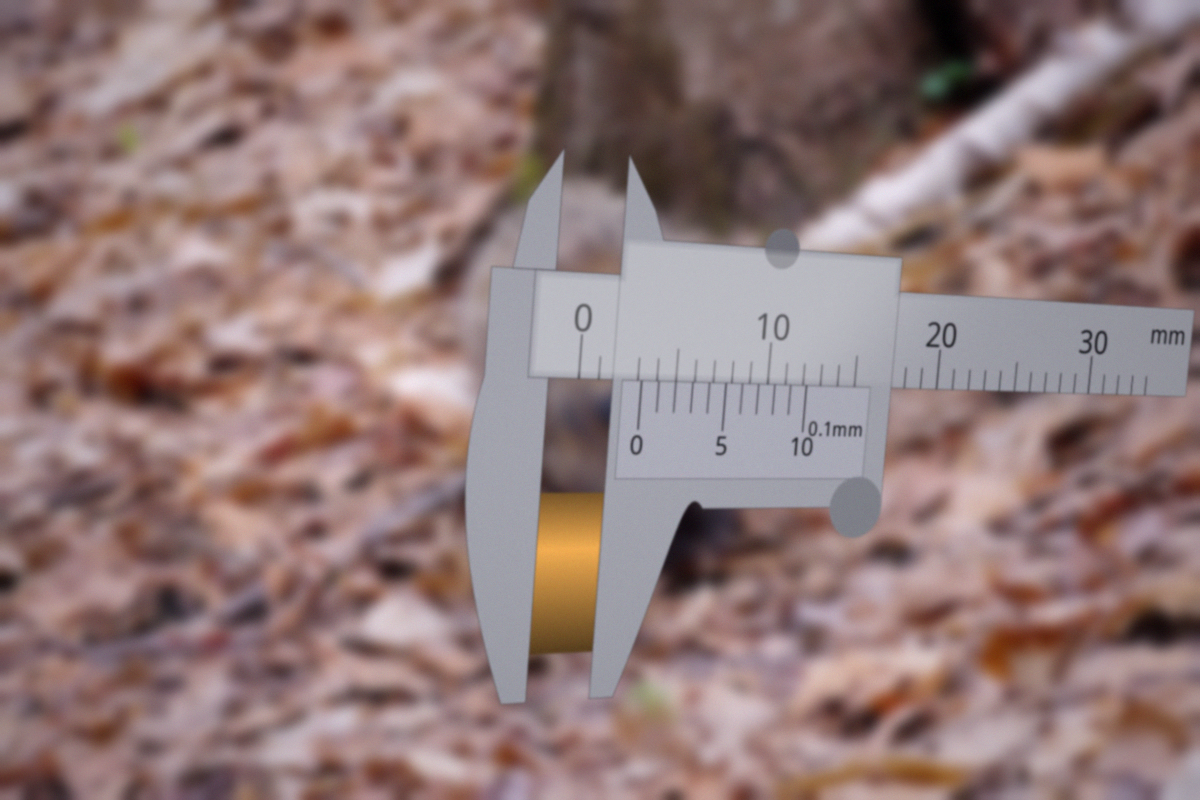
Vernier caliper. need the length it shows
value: 3.2 mm
